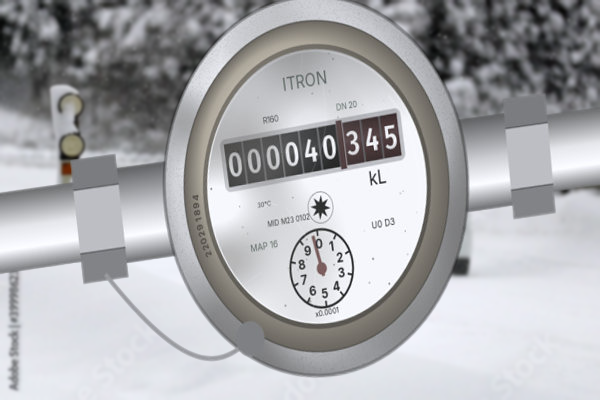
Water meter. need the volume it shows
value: 40.3449 kL
